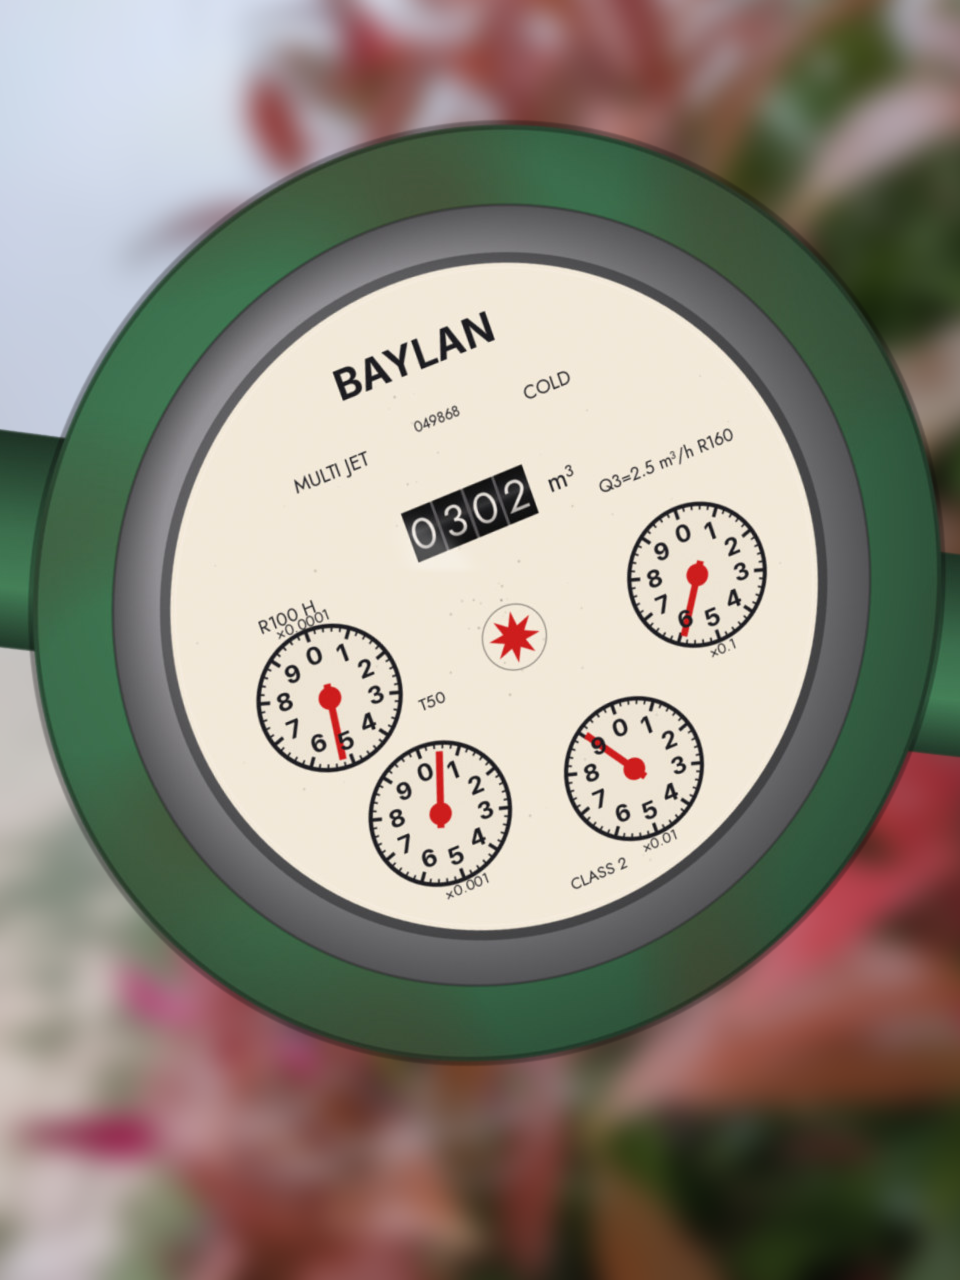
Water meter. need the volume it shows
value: 302.5905 m³
